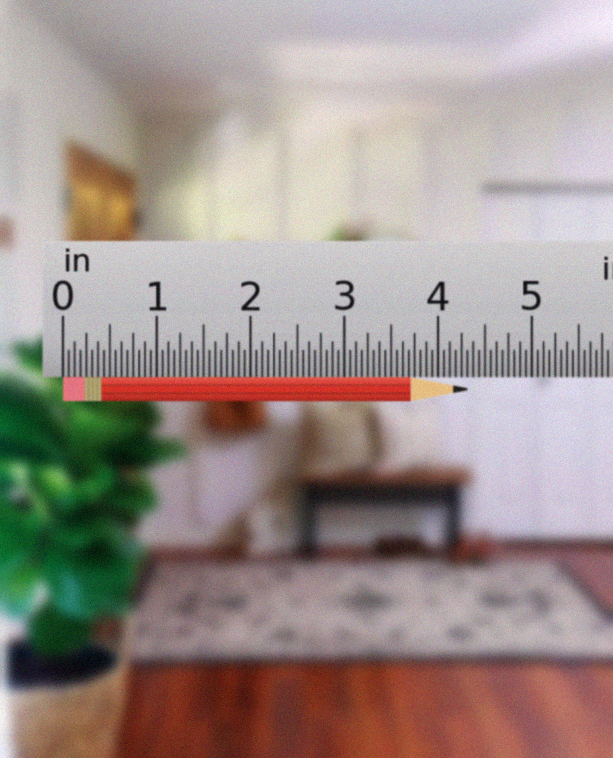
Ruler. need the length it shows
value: 4.3125 in
